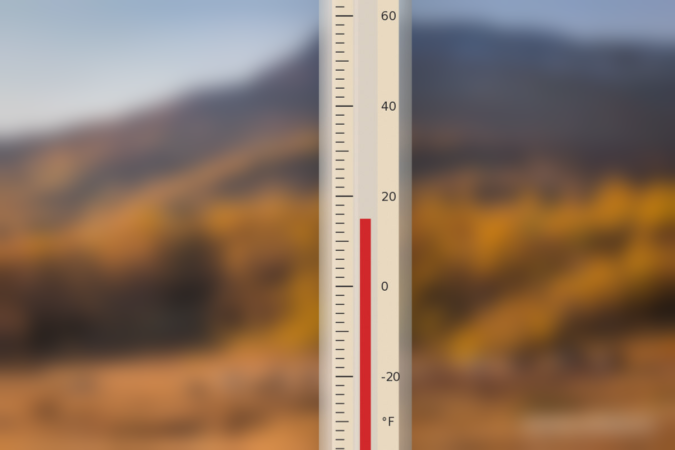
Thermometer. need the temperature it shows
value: 15 °F
